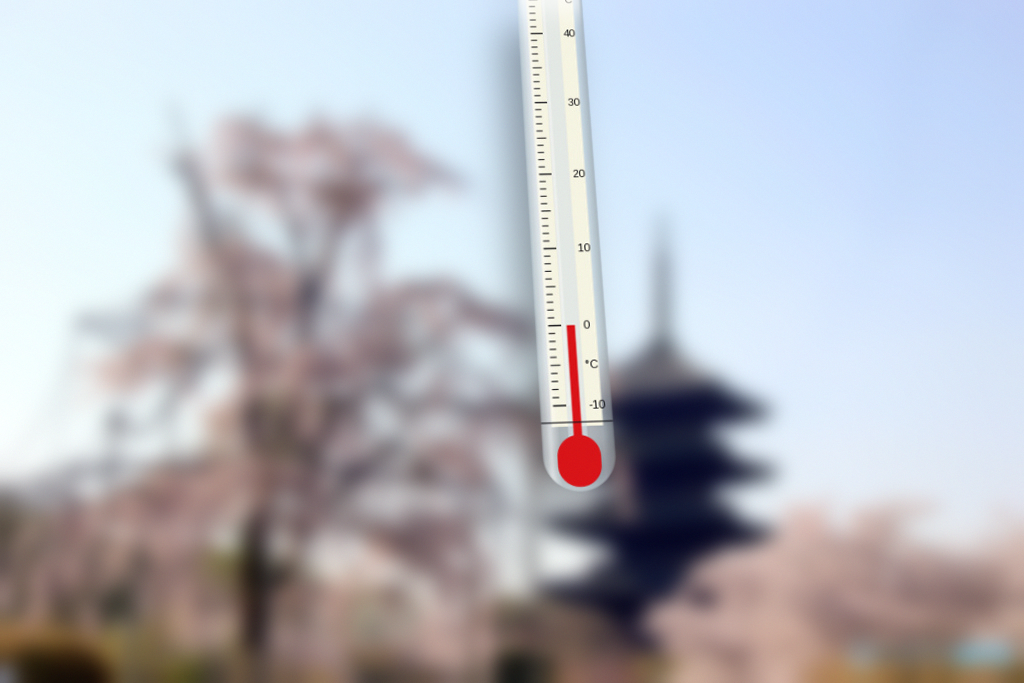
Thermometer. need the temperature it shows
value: 0 °C
